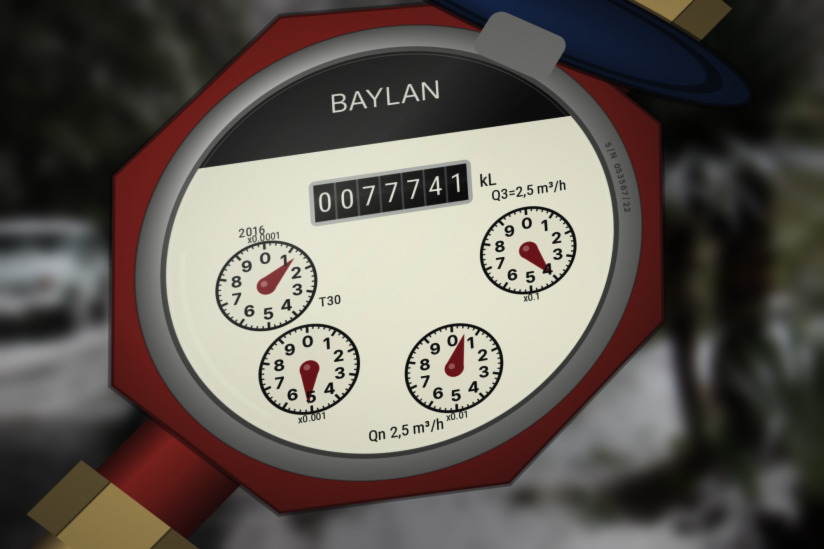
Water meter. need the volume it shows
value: 77741.4051 kL
